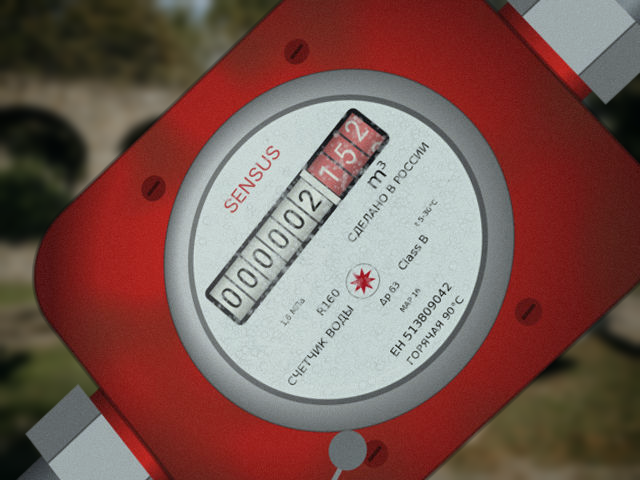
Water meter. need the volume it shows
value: 2.152 m³
